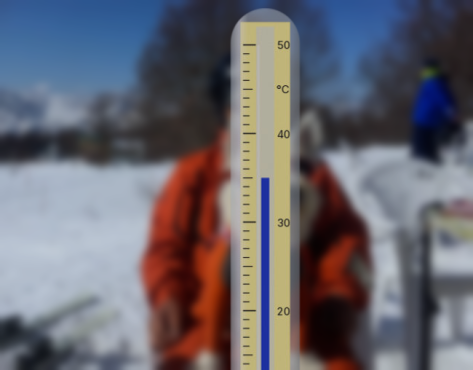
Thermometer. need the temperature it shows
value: 35 °C
